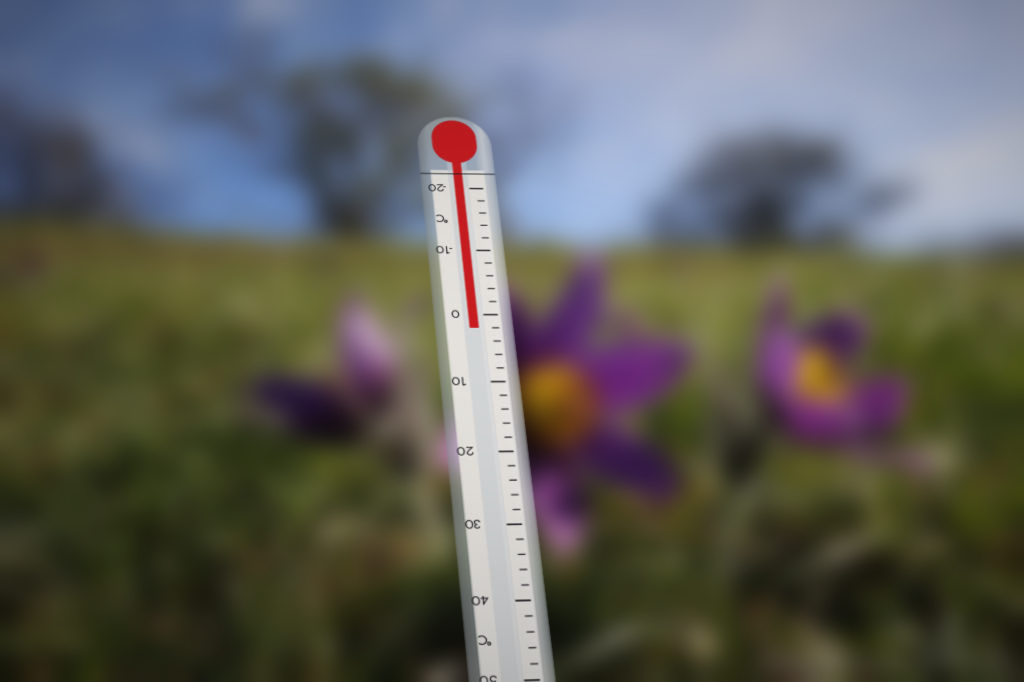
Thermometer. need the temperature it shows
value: 2 °C
